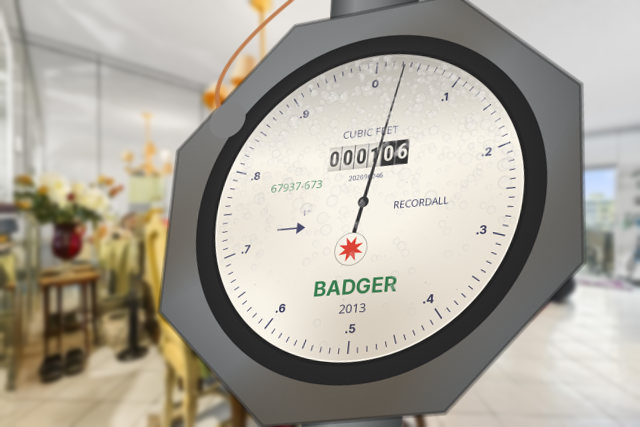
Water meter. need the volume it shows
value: 106.03 ft³
